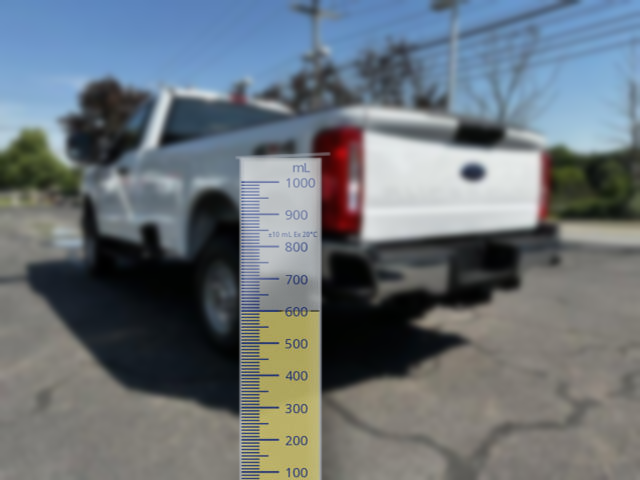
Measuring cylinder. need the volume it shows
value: 600 mL
